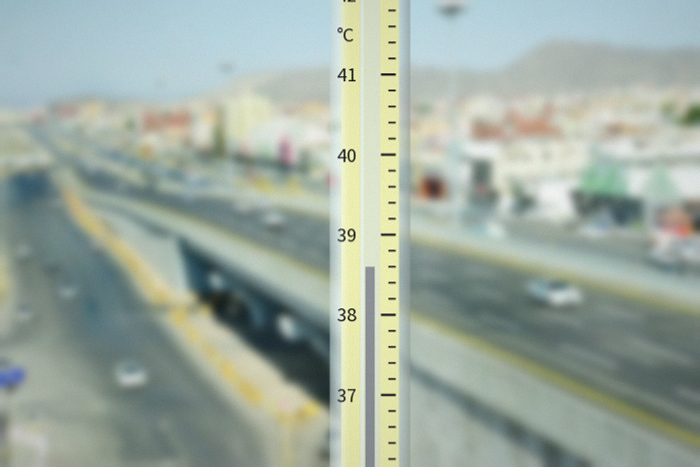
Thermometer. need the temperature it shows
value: 38.6 °C
